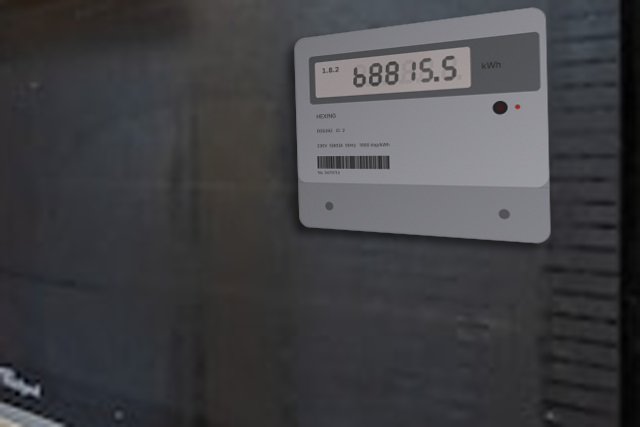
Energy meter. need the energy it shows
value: 68815.5 kWh
